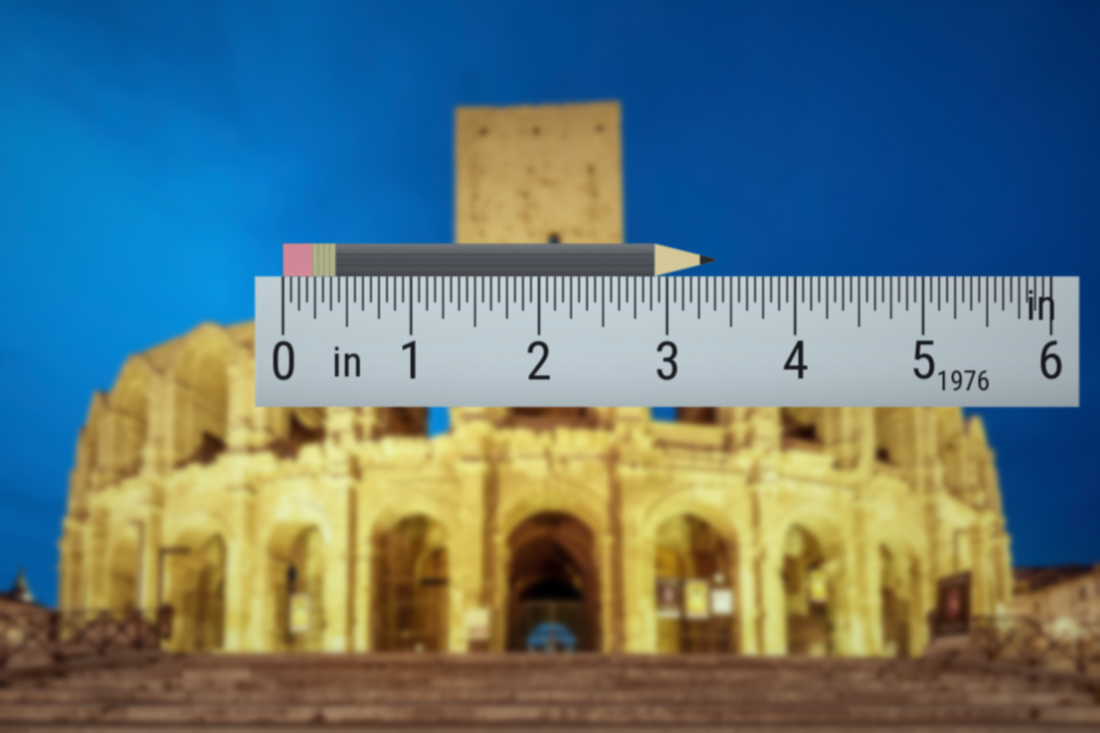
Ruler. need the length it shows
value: 3.375 in
